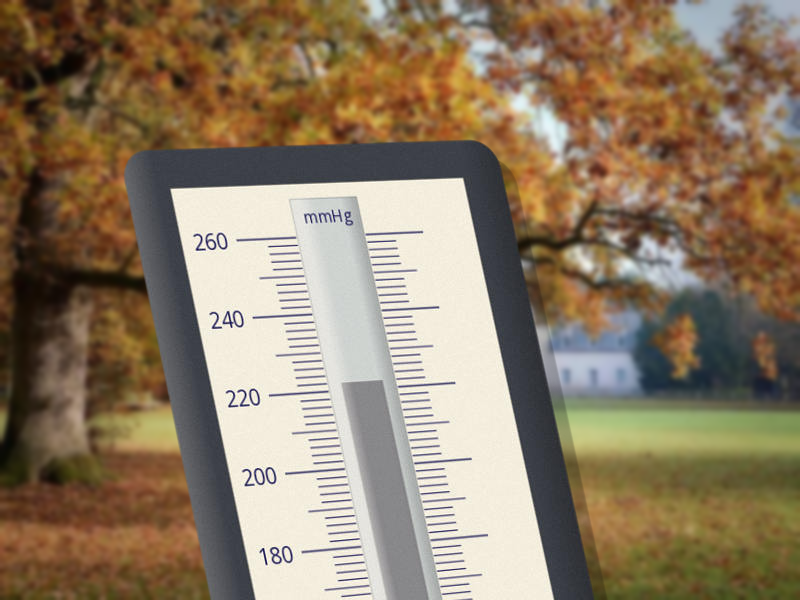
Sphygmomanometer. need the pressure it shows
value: 222 mmHg
